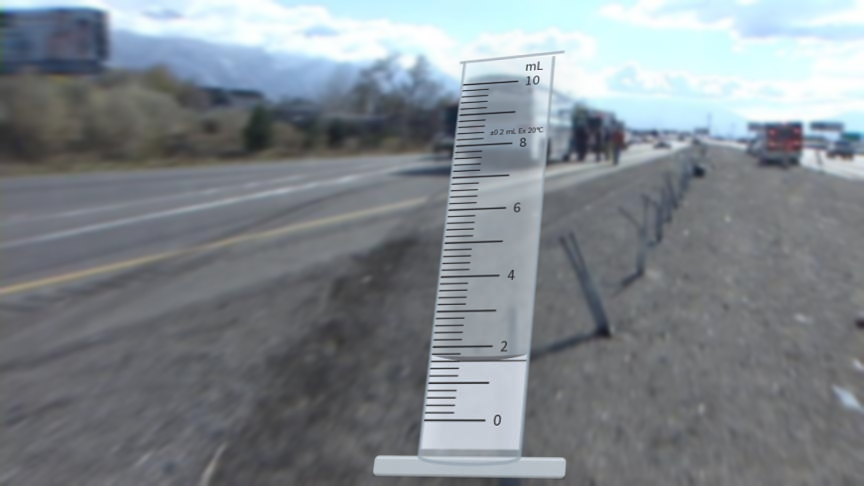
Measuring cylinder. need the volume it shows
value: 1.6 mL
